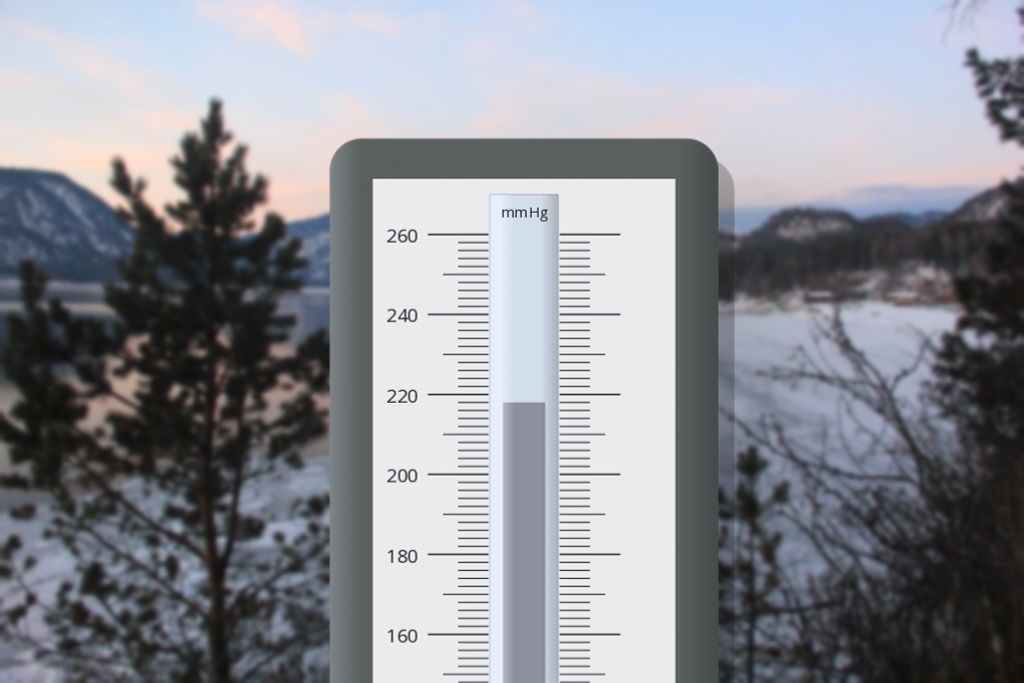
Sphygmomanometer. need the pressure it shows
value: 218 mmHg
